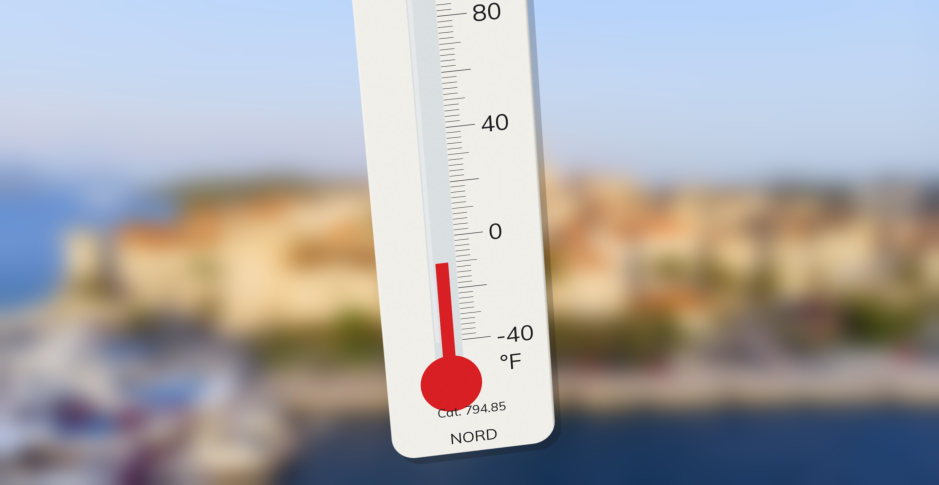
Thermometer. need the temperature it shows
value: -10 °F
